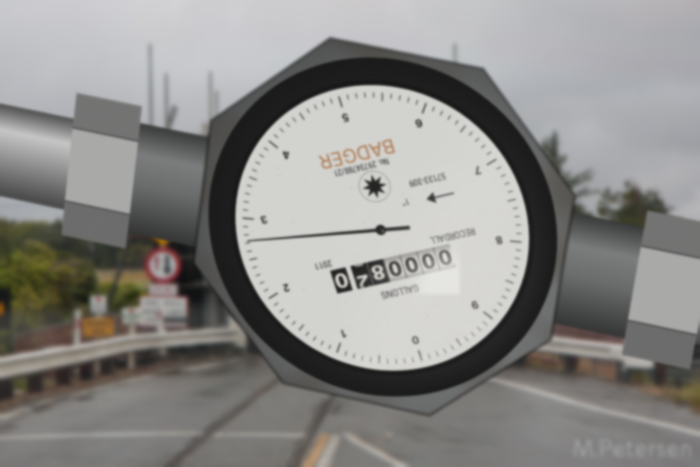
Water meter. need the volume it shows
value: 822.7 gal
